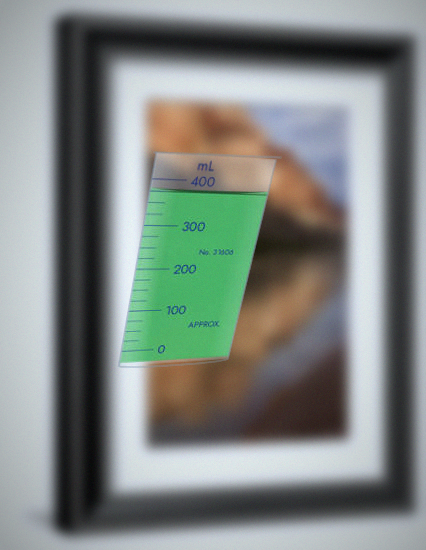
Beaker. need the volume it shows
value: 375 mL
